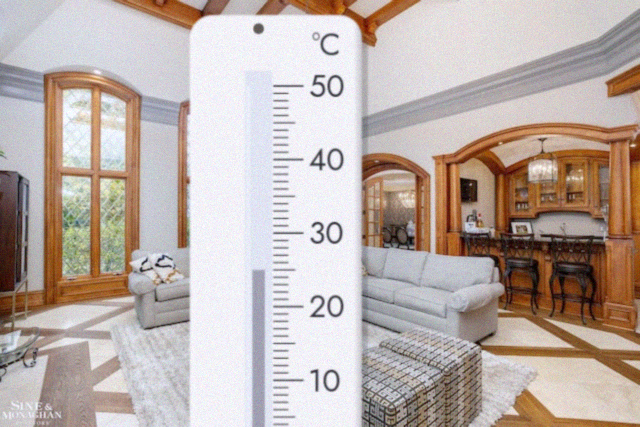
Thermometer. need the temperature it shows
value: 25 °C
